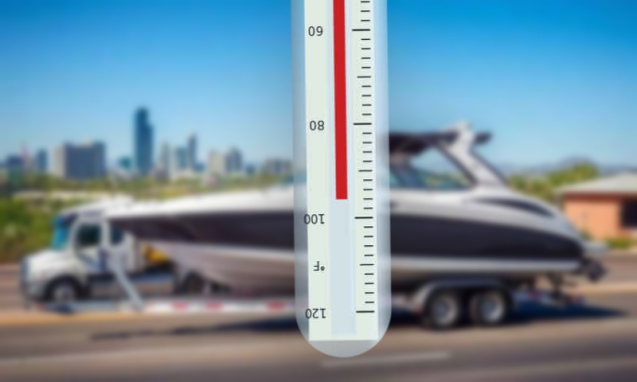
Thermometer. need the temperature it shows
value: 96 °F
